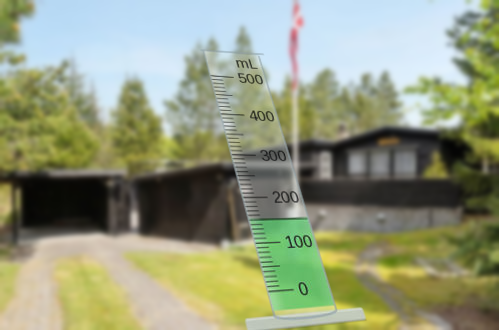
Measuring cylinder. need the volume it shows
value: 150 mL
